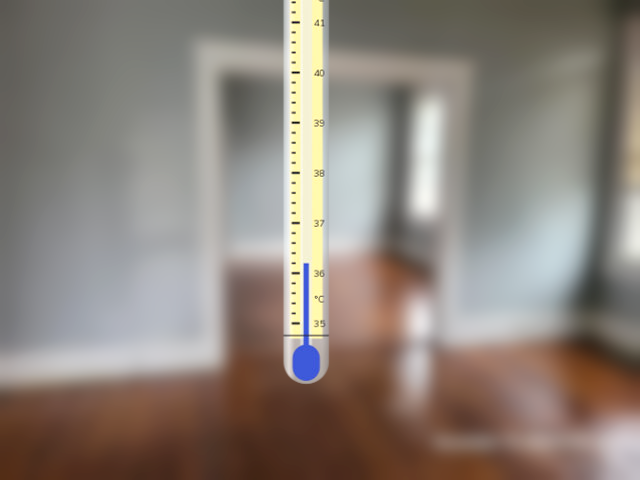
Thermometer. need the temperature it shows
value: 36.2 °C
